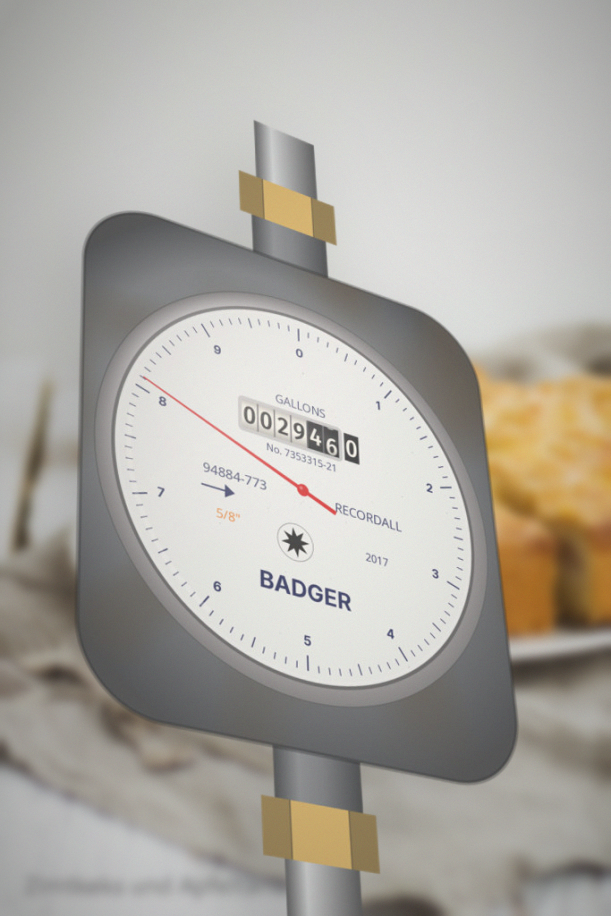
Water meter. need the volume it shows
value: 29458.1 gal
